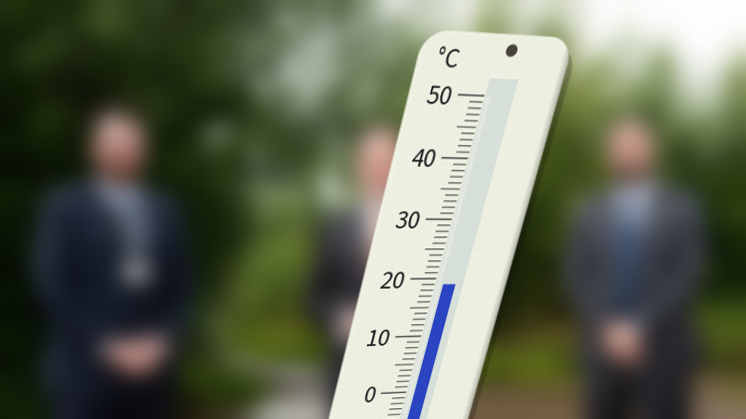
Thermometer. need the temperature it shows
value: 19 °C
